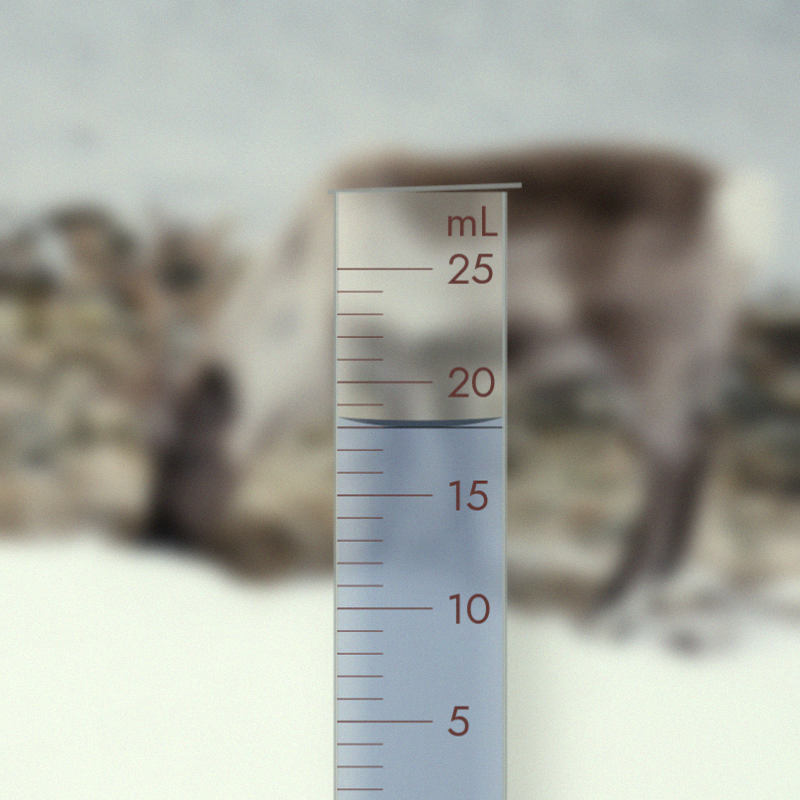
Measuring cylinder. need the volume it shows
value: 18 mL
